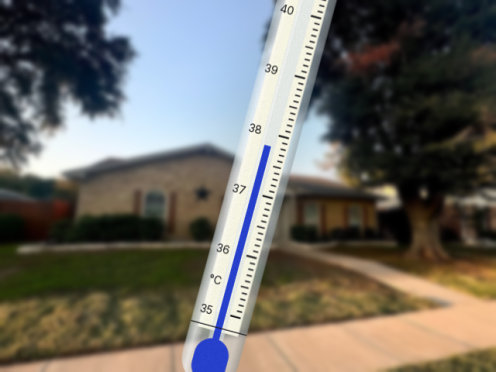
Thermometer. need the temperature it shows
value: 37.8 °C
